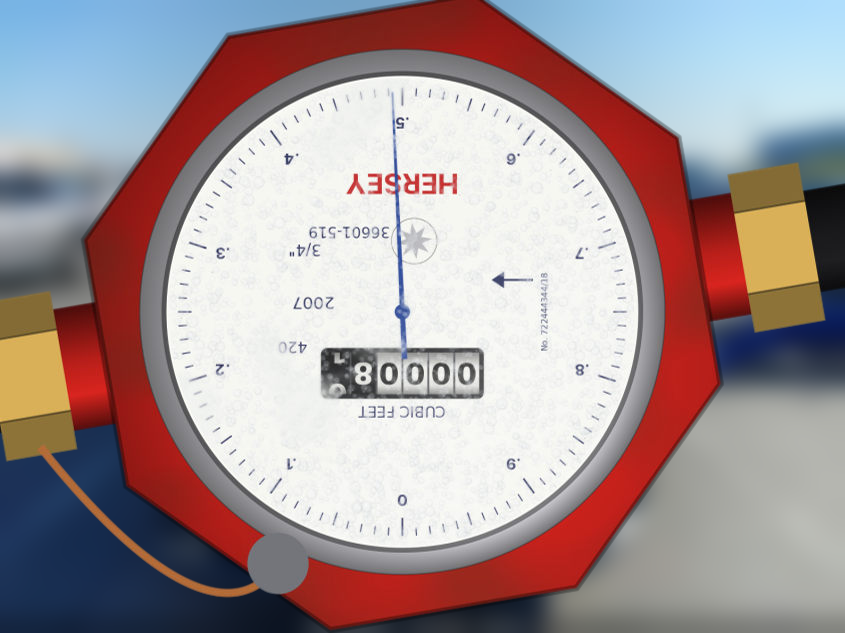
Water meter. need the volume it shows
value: 80.49 ft³
